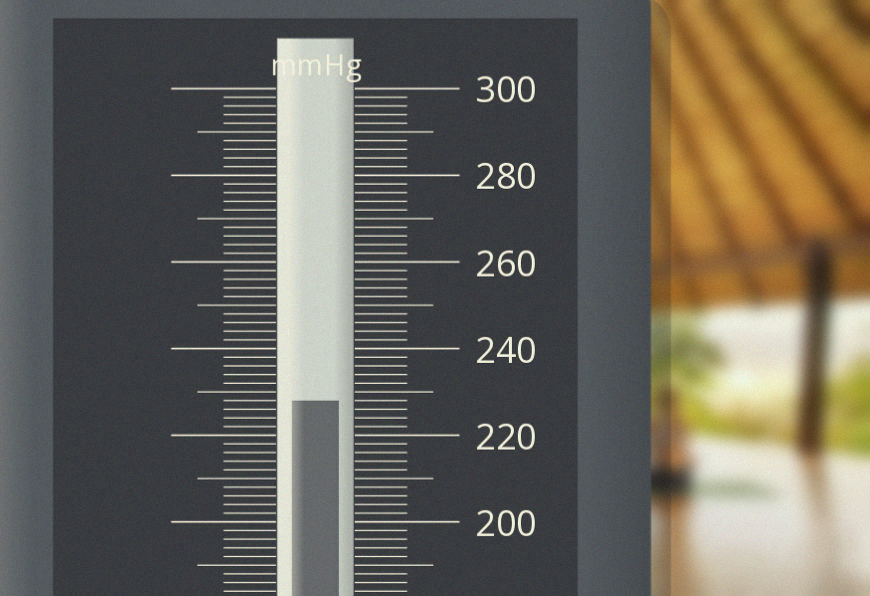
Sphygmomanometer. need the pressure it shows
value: 228 mmHg
